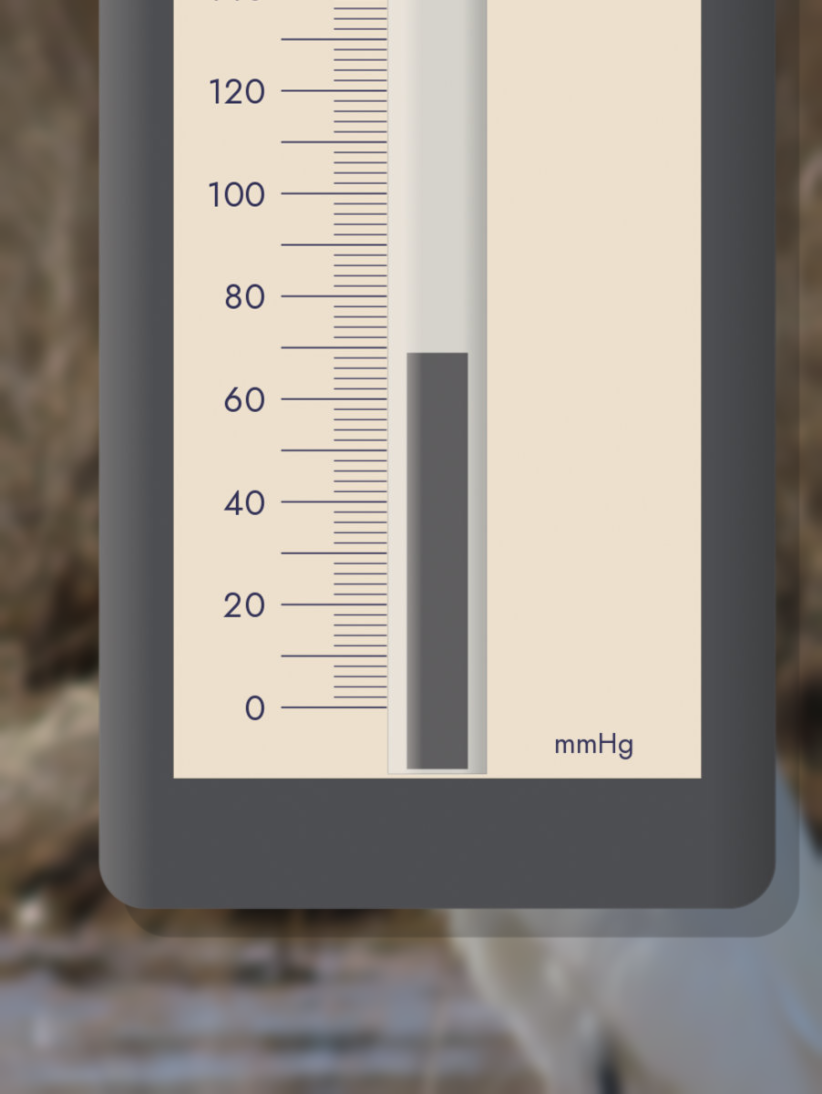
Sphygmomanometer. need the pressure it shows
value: 69 mmHg
